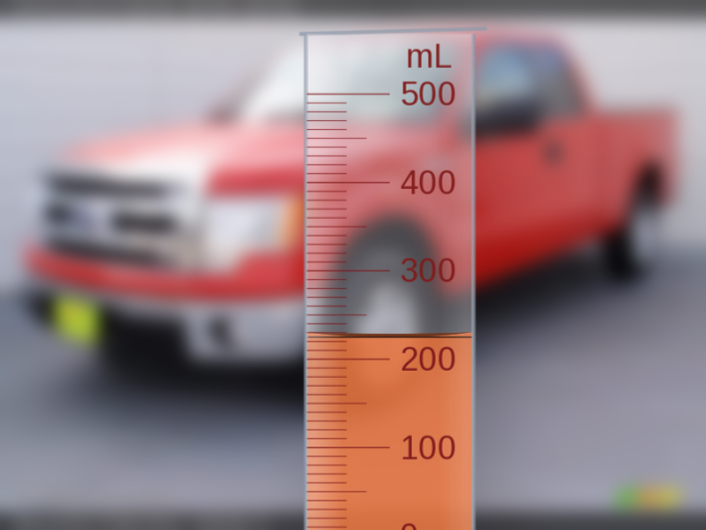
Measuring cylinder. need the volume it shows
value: 225 mL
